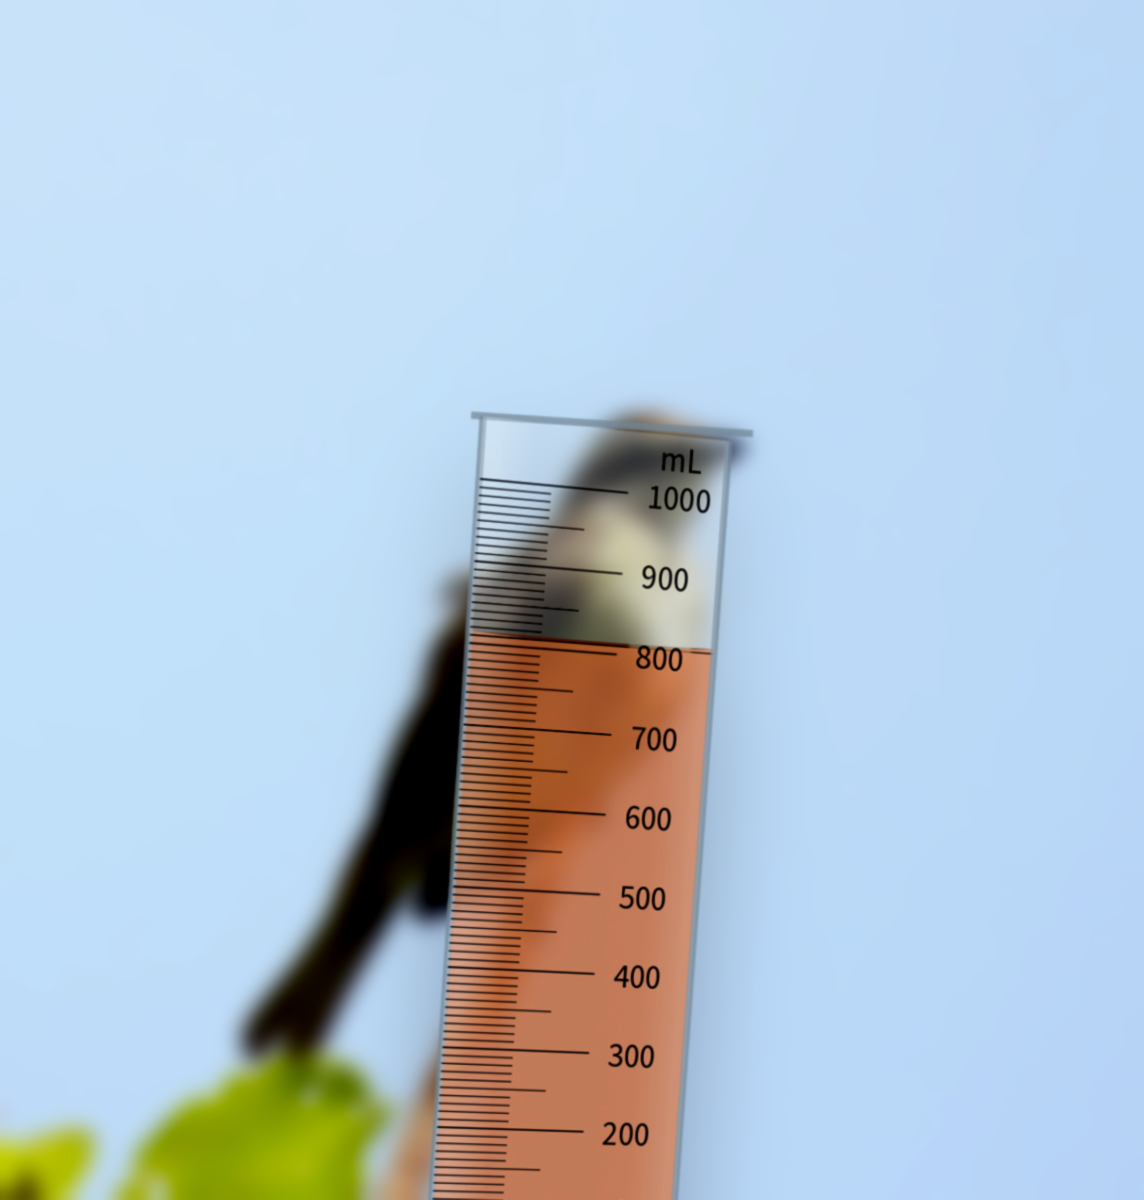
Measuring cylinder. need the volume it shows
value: 810 mL
